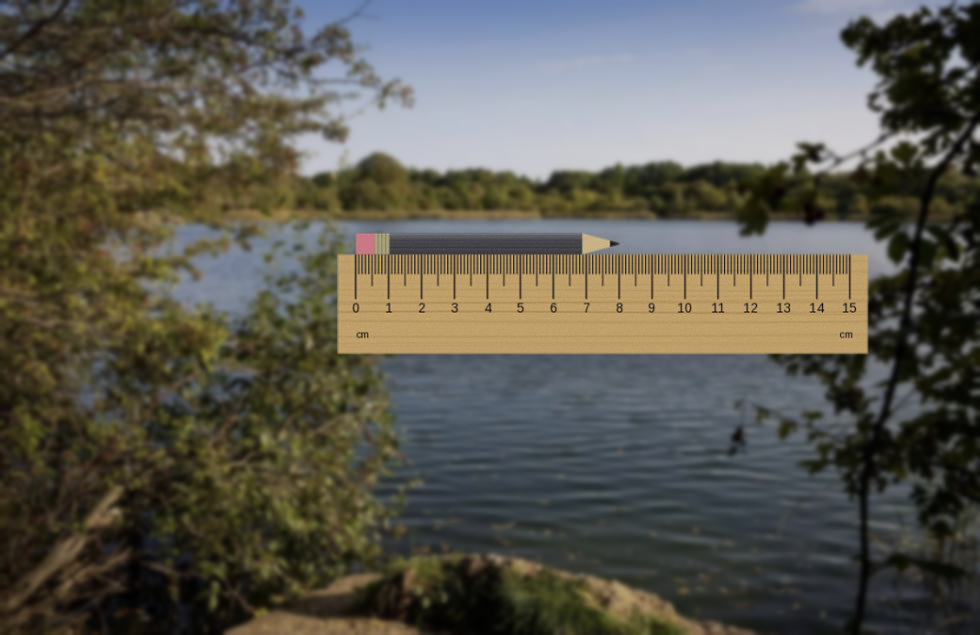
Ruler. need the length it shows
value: 8 cm
